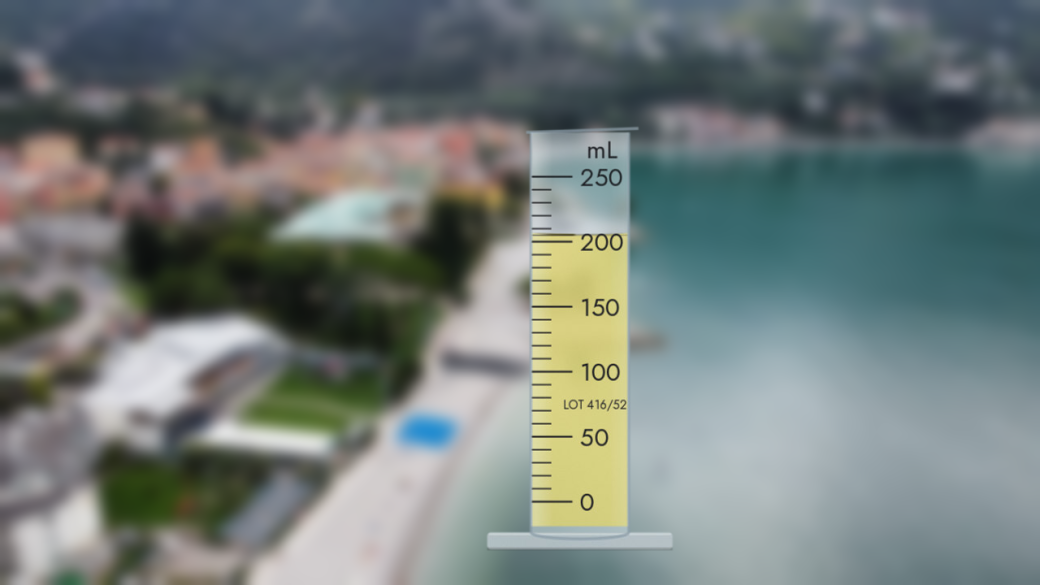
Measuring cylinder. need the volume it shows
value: 205 mL
